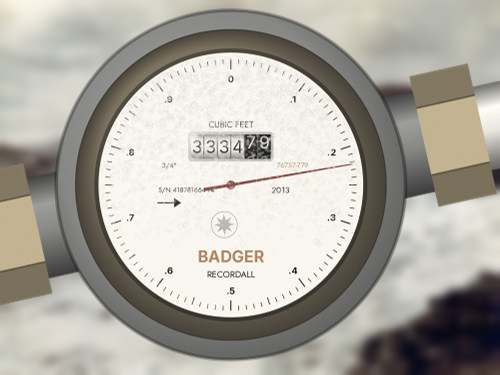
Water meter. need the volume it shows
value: 333479.22 ft³
